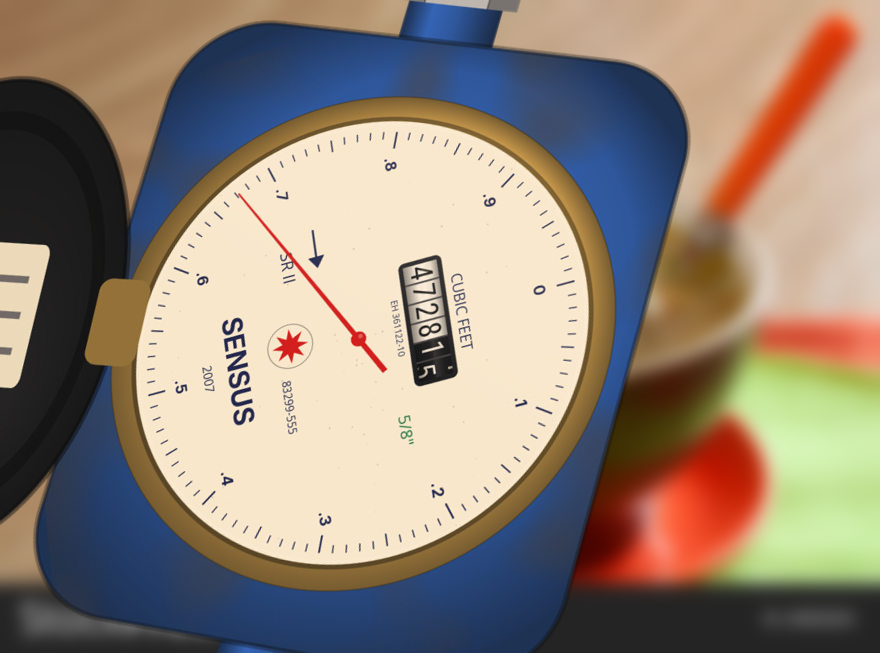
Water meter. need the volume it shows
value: 472814.67 ft³
